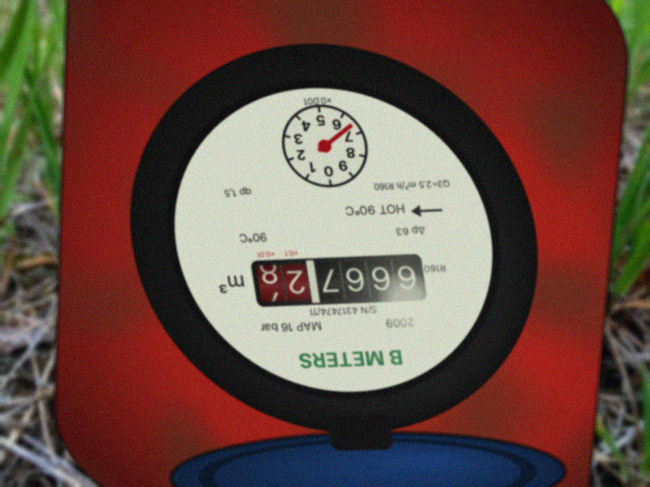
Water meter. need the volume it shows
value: 6667.276 m³
